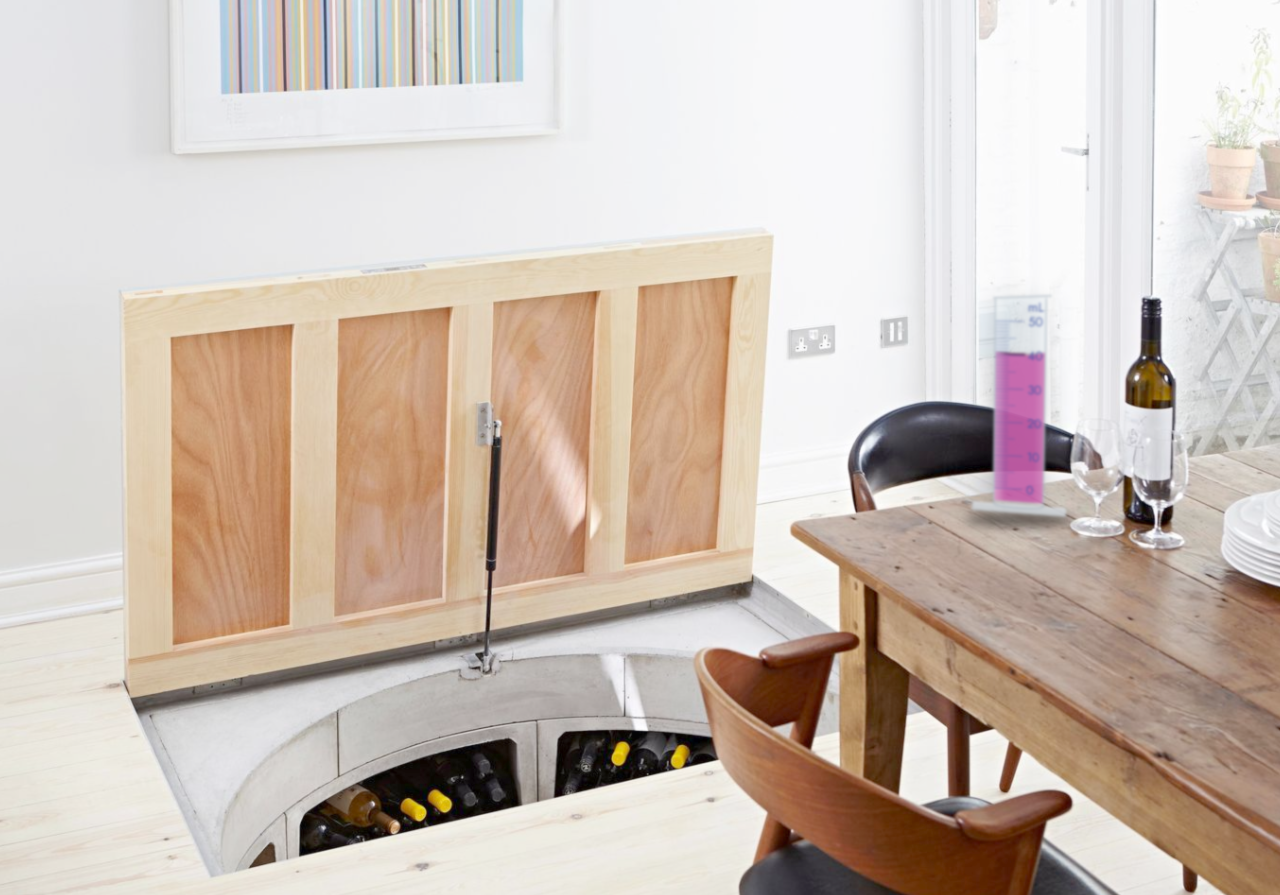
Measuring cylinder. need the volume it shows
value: 40 mL
